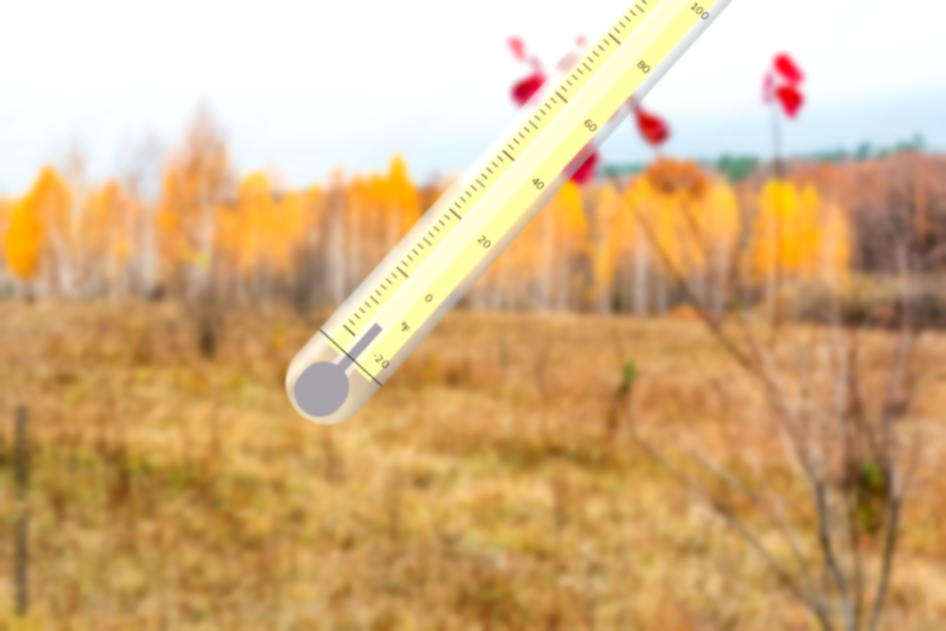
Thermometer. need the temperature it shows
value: -14 °F
